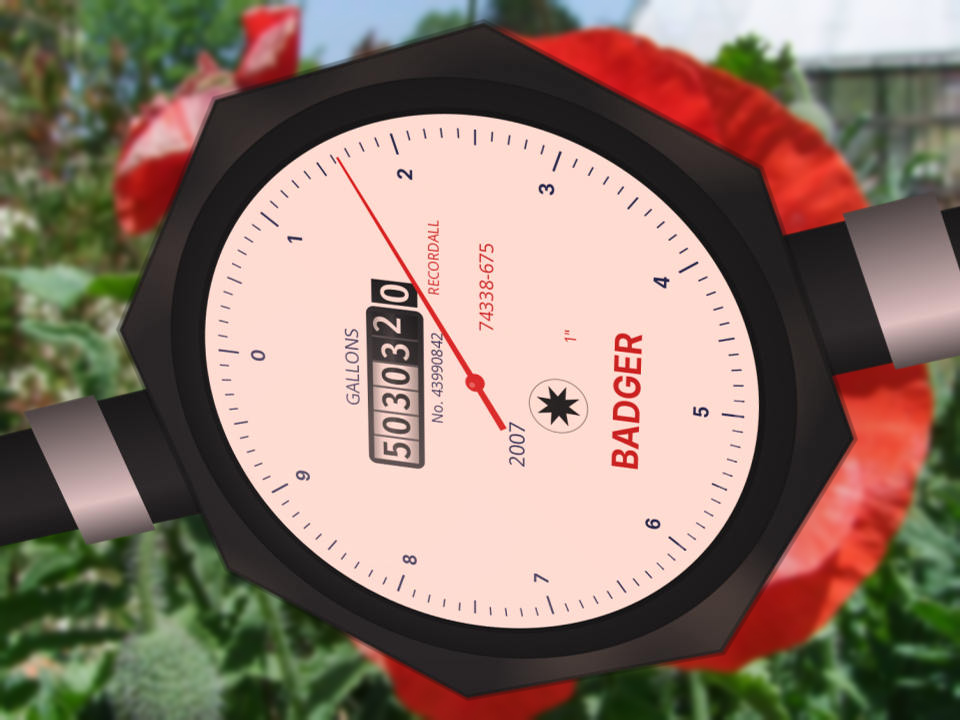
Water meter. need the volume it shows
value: 5030321.6 gal
